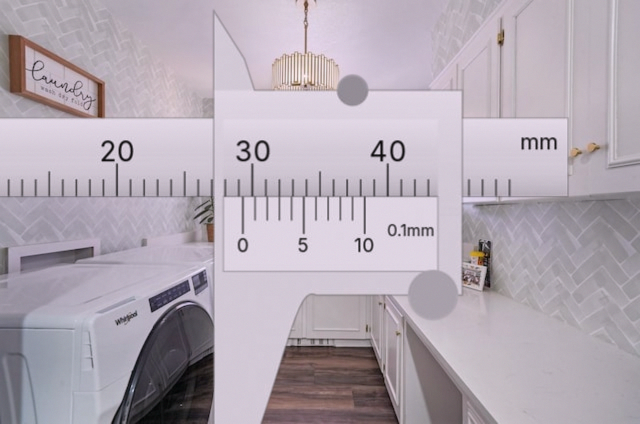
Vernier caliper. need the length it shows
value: 29.3 mm
